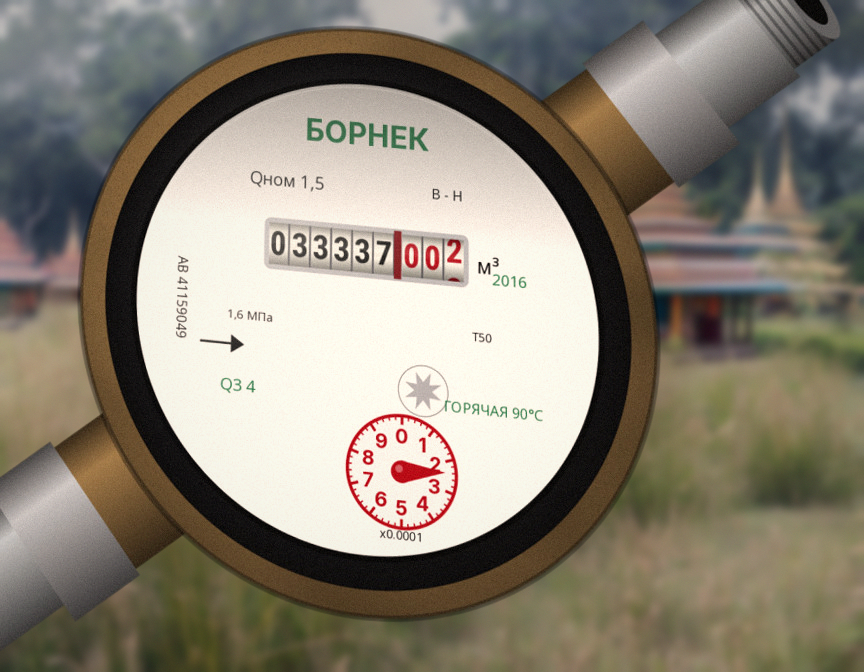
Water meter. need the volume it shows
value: 33337.0022 m³
